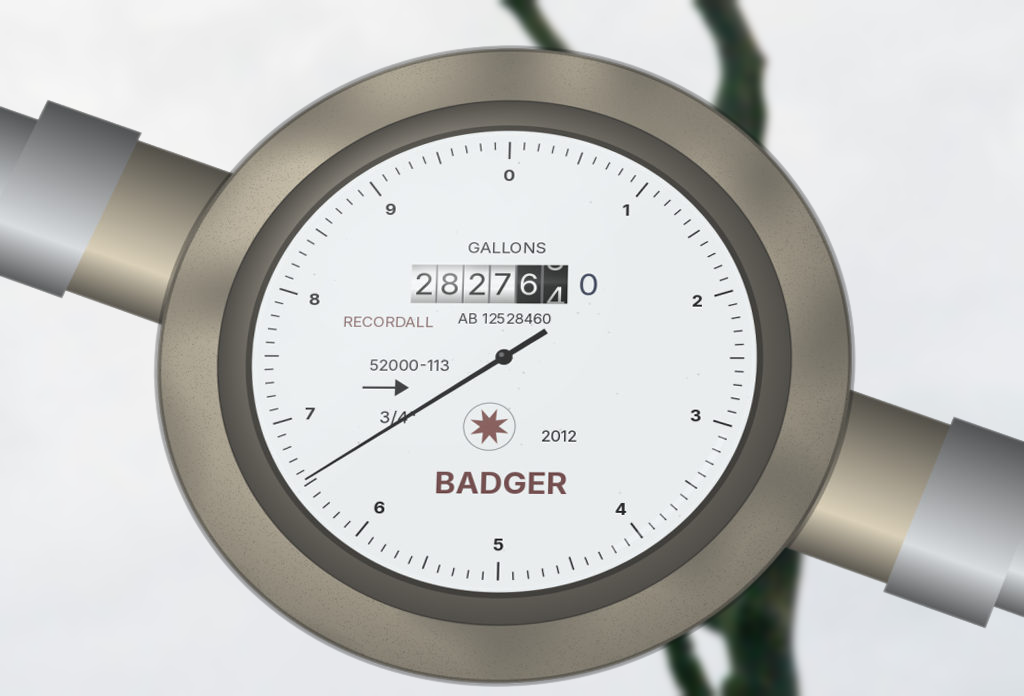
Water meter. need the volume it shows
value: 2827636.5 gal
